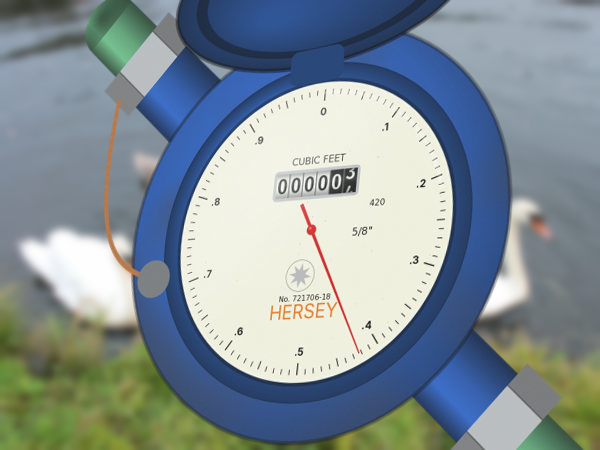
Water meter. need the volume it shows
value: 3.42 ft³
